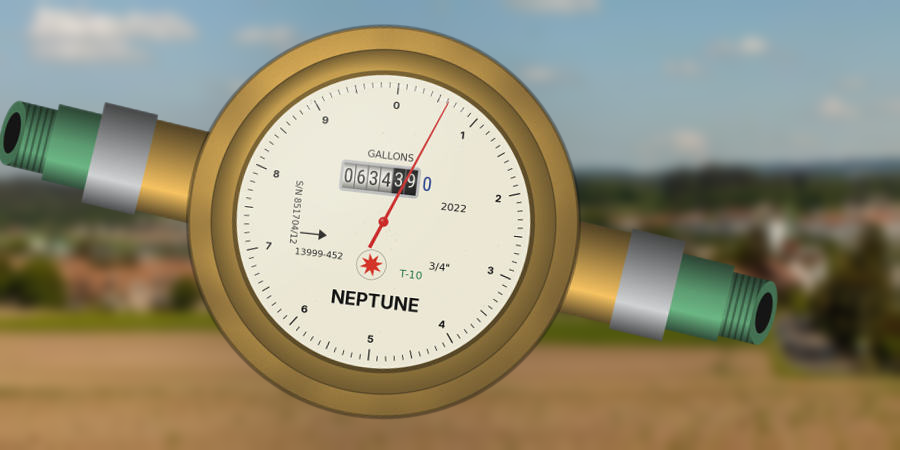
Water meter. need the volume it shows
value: 634390.6 gal
